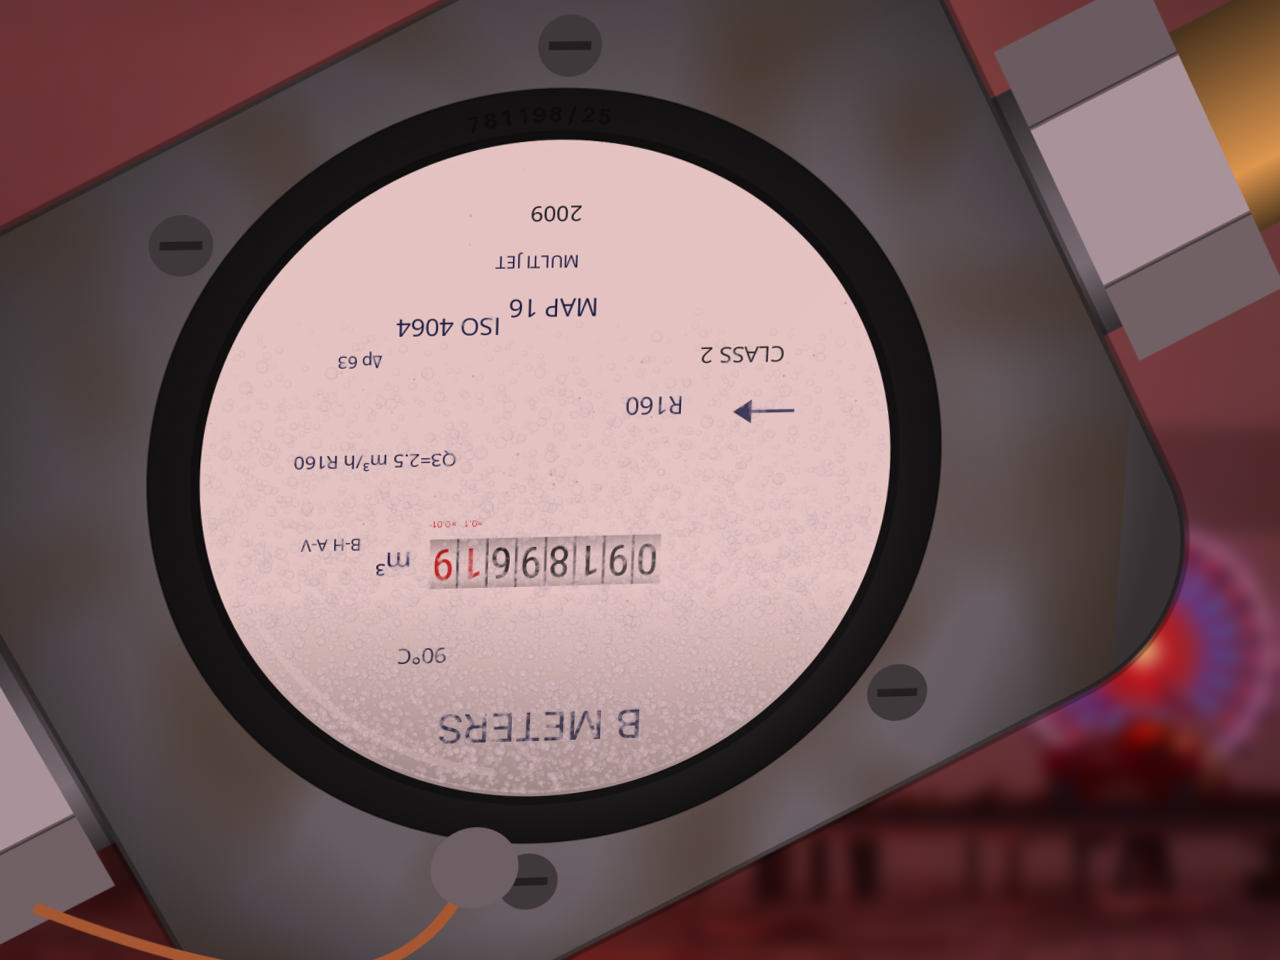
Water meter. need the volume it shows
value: 91896.19 m³
